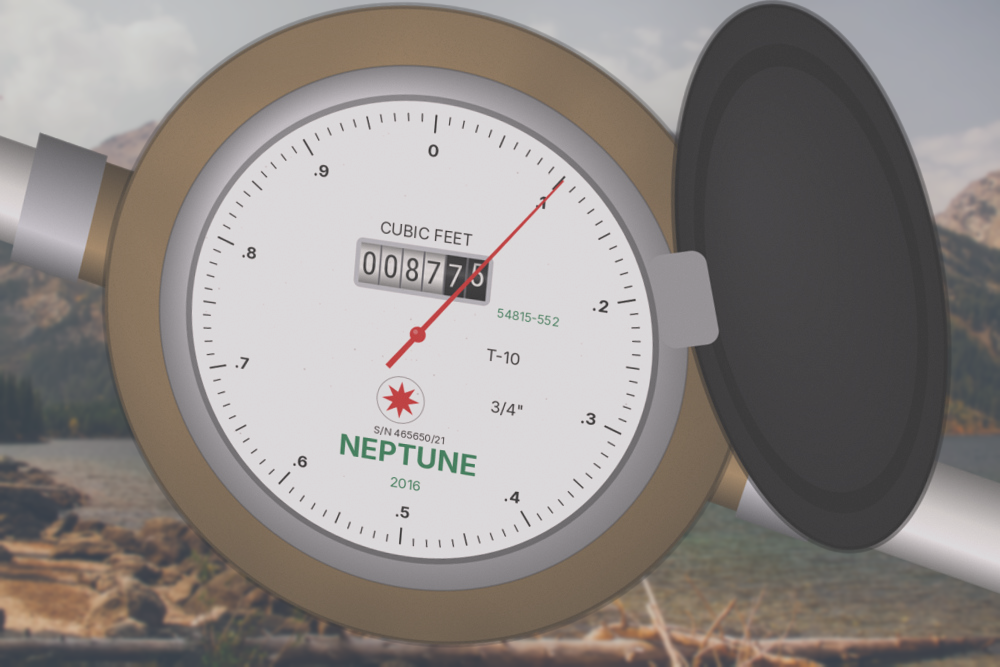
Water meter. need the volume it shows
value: 8775.10 ft³
